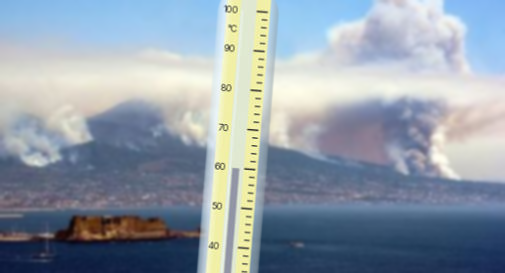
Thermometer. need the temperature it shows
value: 60 °C
